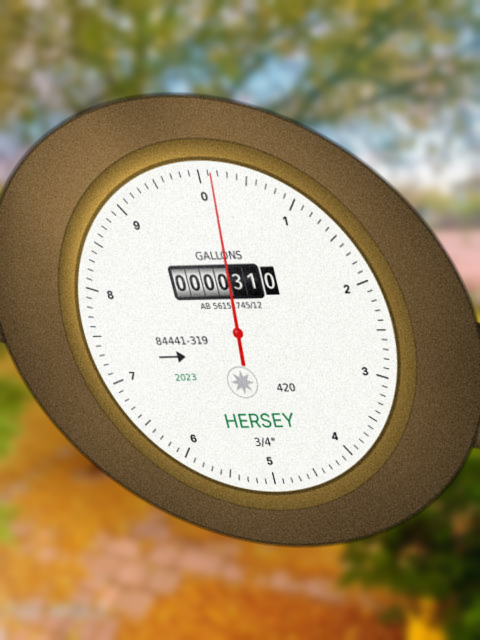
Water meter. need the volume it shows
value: 310.1 gal
